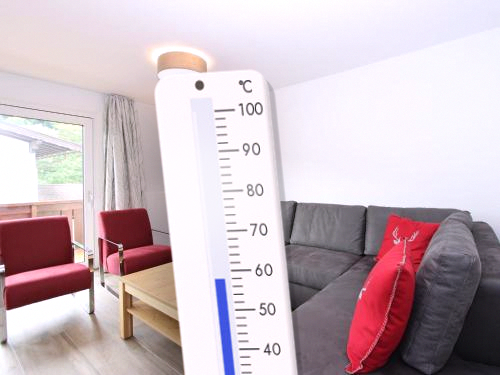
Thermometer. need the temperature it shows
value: 58 °C
